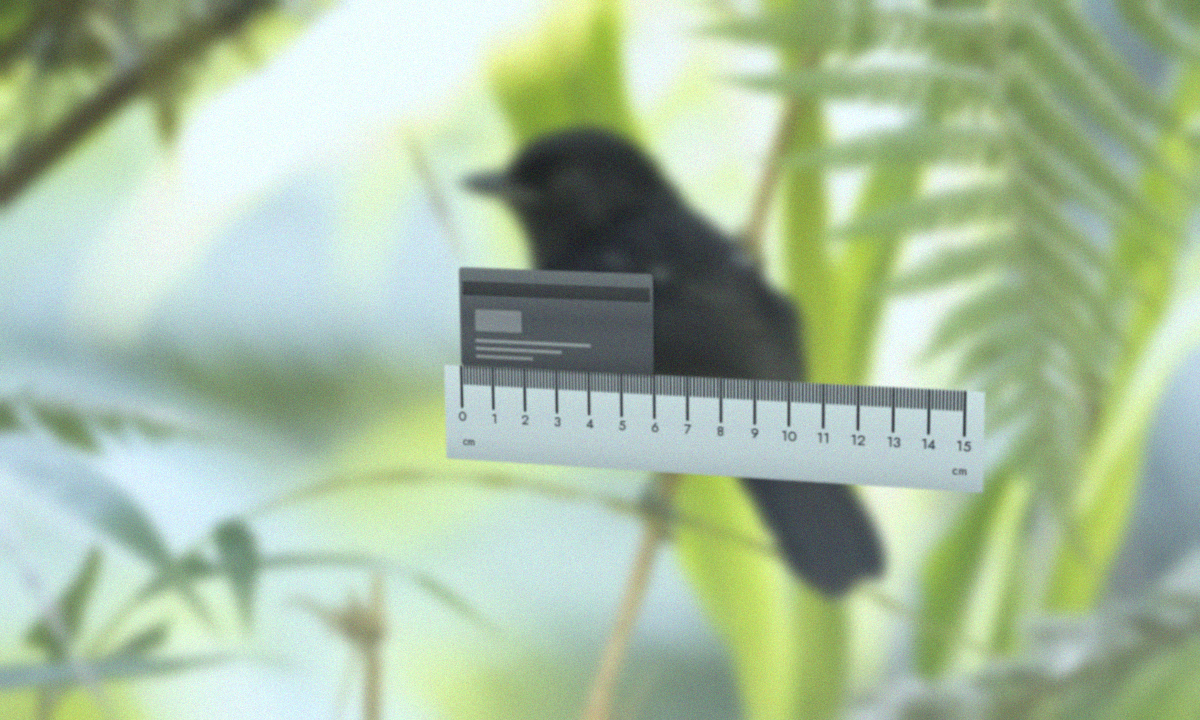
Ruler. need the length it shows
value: 6 cm
